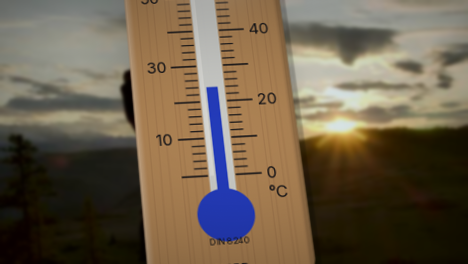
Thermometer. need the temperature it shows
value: 24 °C
